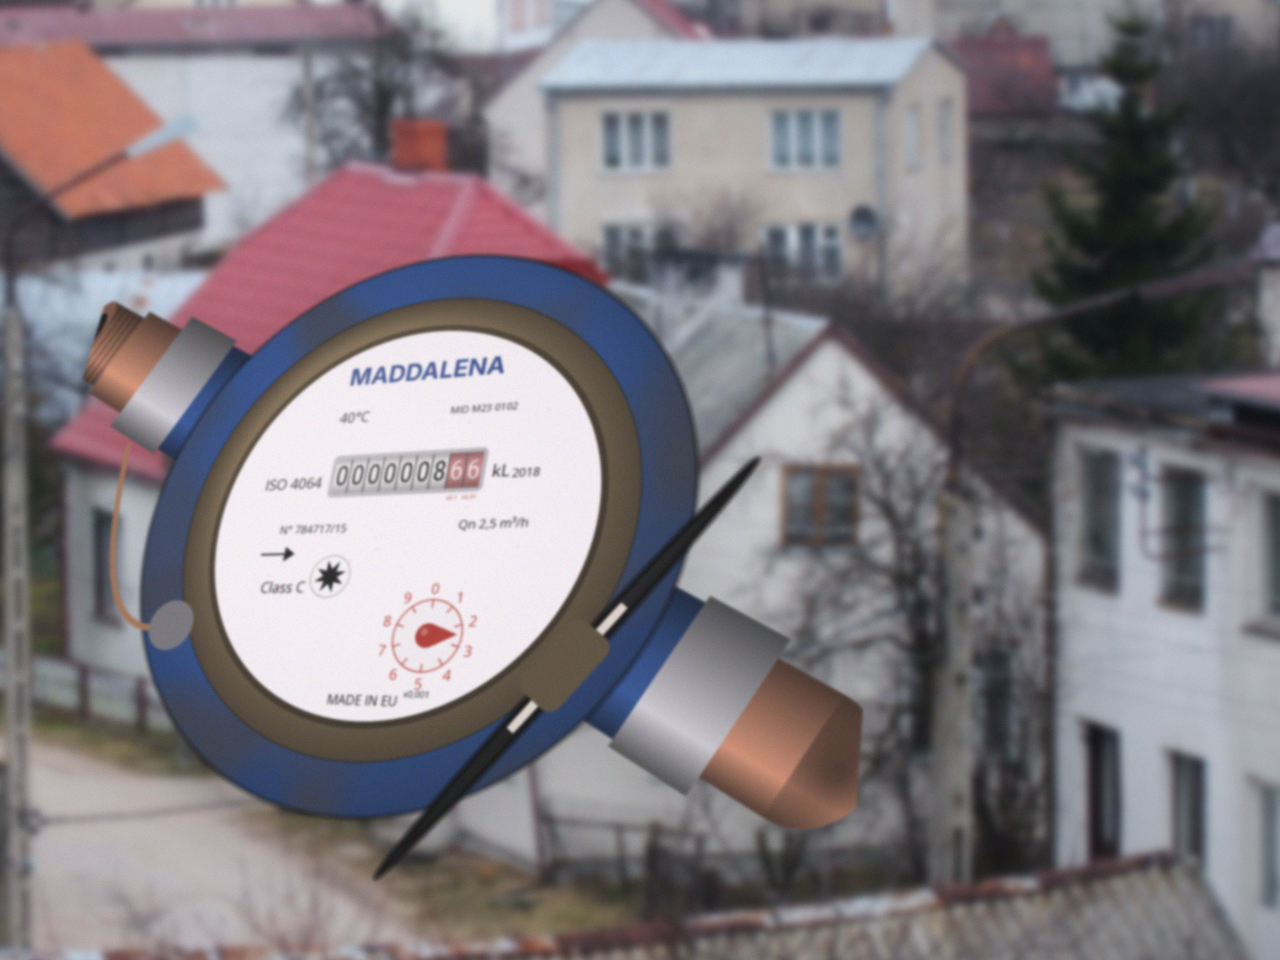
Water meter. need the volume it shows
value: 8.662 kL
